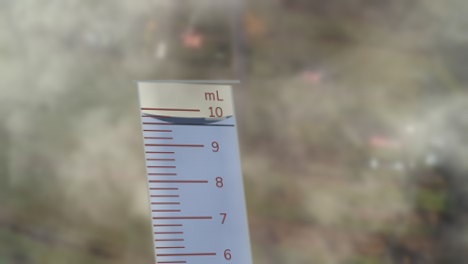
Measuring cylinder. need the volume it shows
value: 9.6 mL
